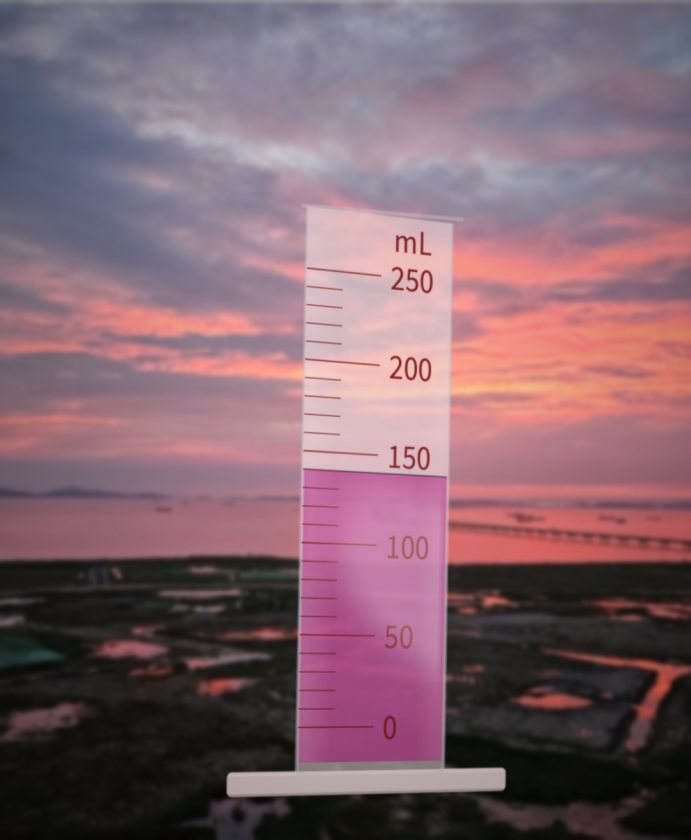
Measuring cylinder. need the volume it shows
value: 140 mL
